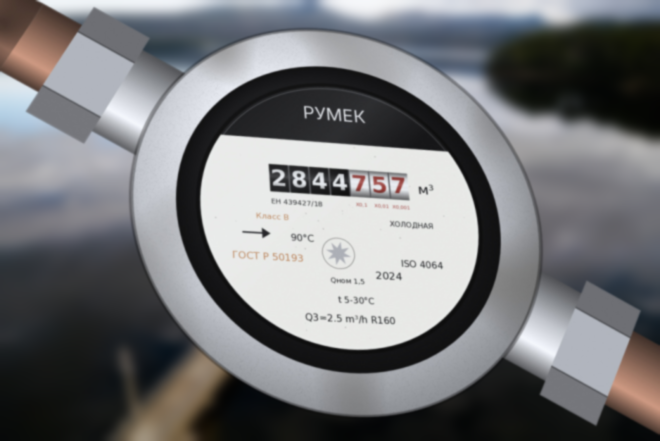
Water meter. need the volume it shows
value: 2844.757 m³
